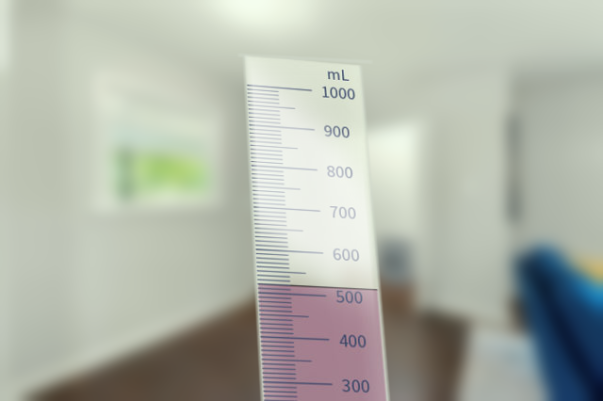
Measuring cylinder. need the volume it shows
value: 520 mL
